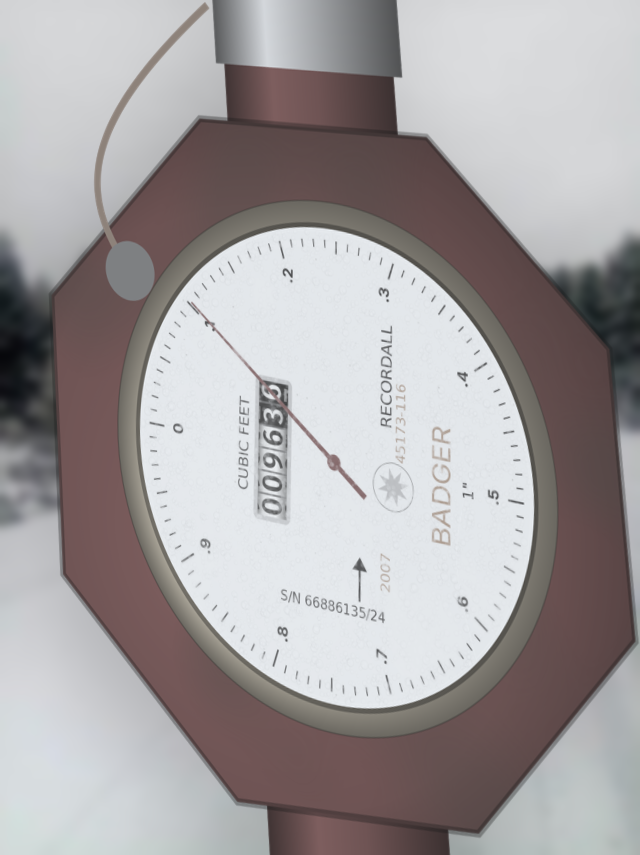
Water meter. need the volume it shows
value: 9636.10 ft³
